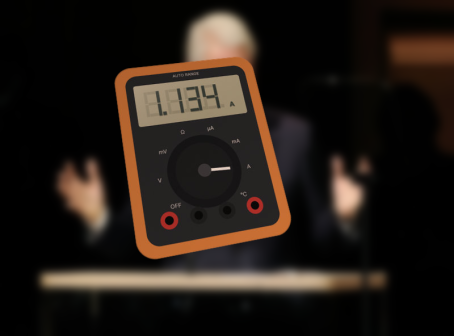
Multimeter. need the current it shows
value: 1.134 A
